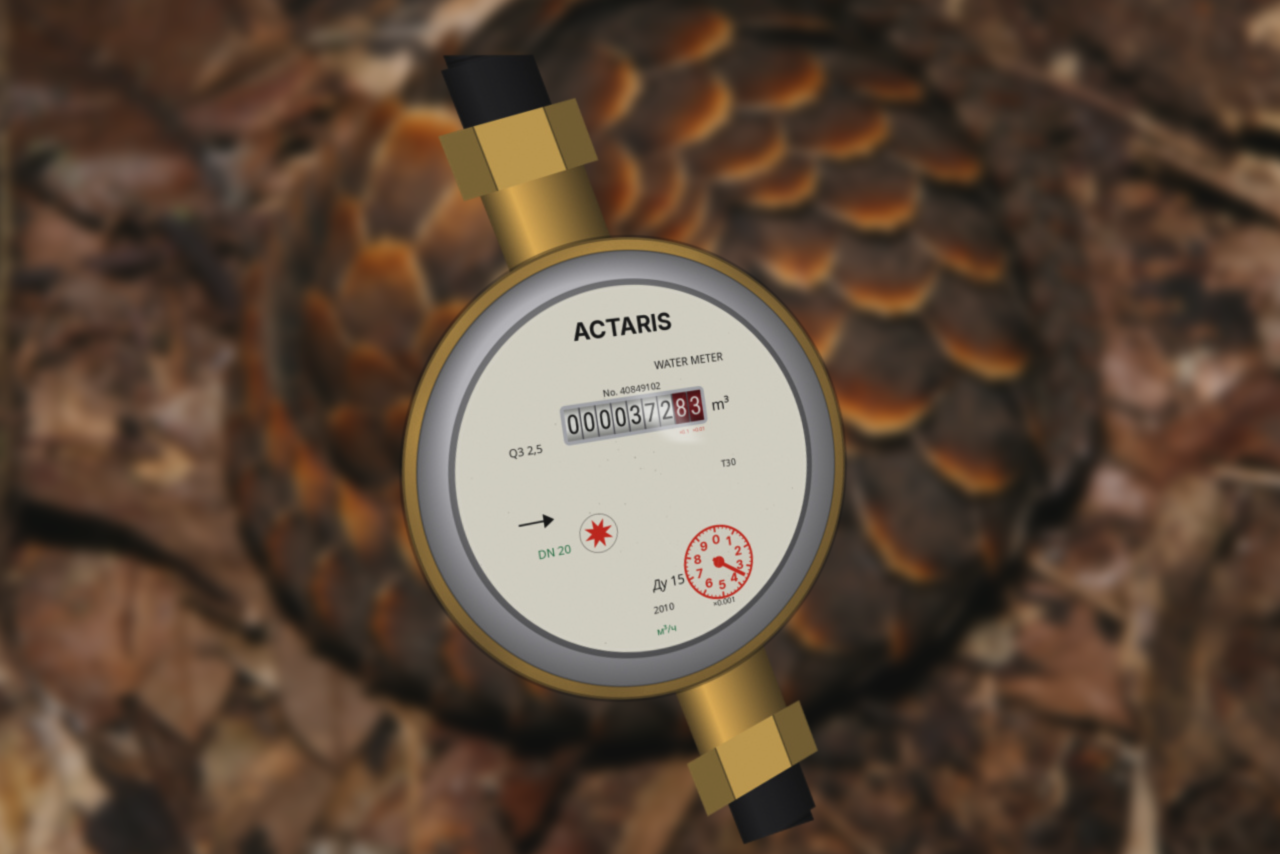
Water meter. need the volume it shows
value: 372.833 m³
